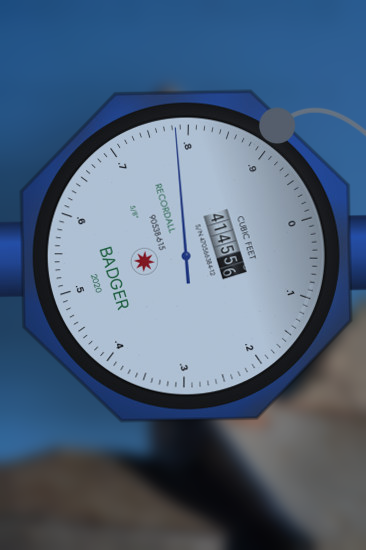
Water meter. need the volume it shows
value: 414555.78 ft³
